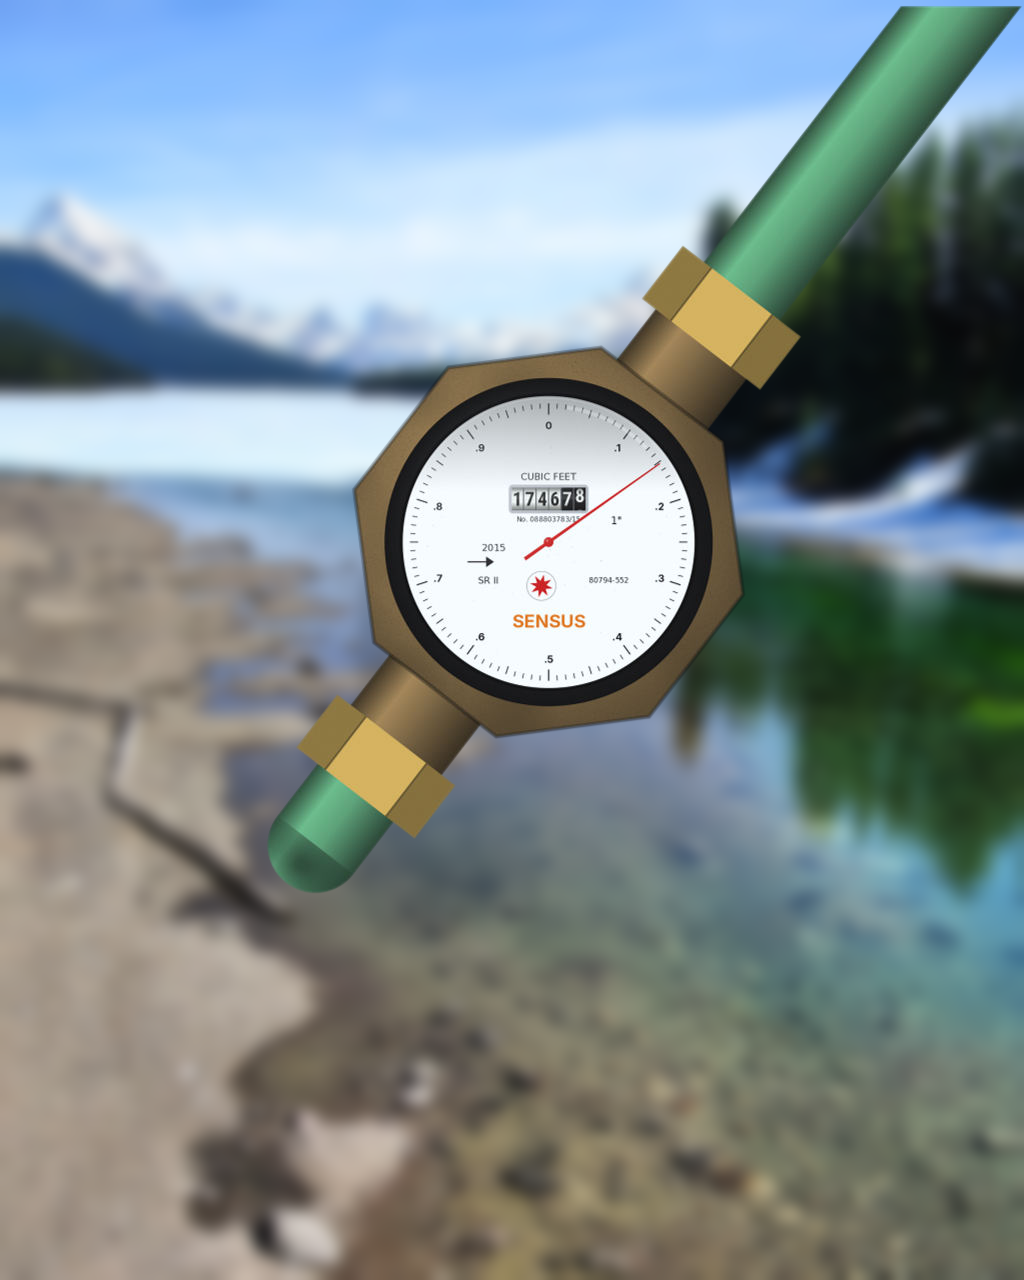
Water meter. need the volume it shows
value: 174678.15 ft³
